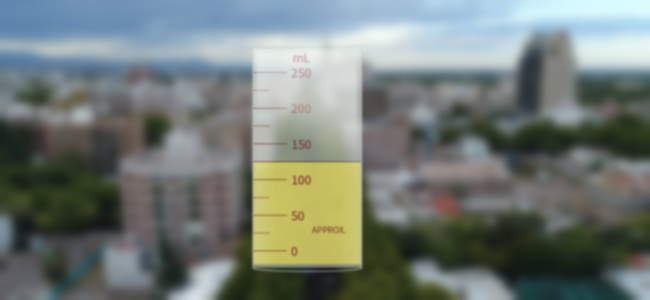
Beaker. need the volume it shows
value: 125 mL
